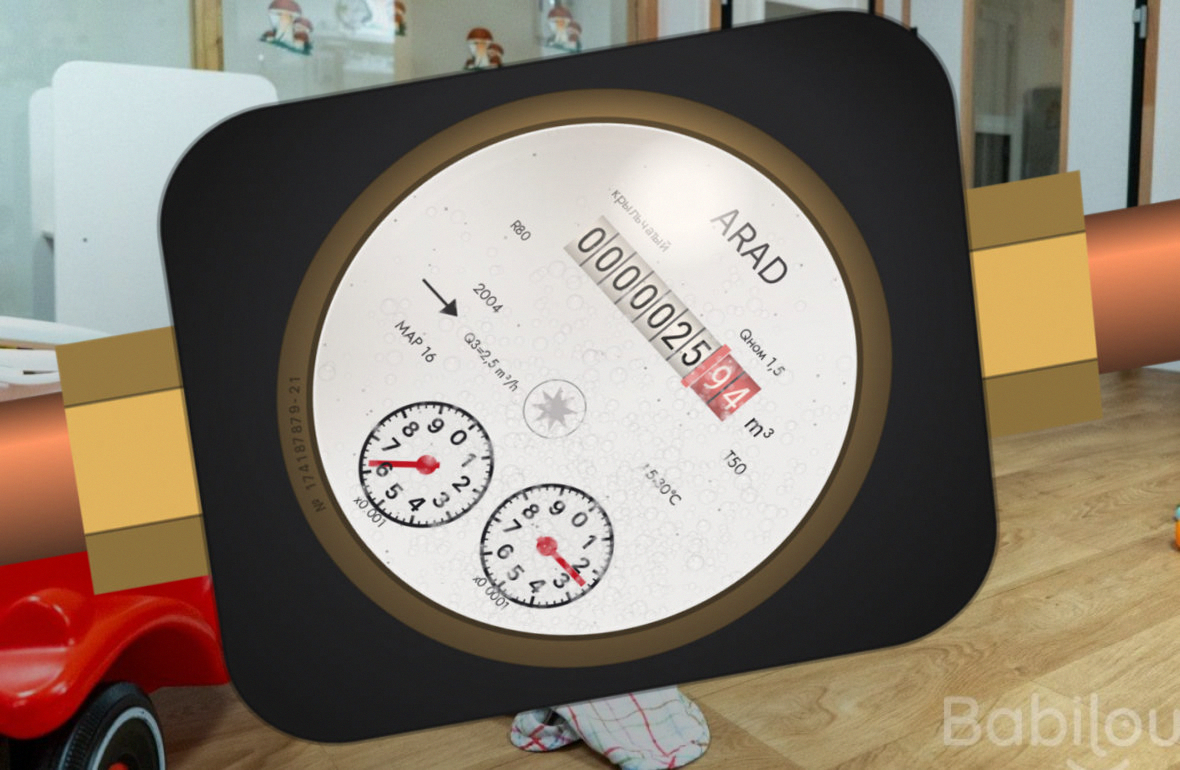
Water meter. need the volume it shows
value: 25.9462 m³
